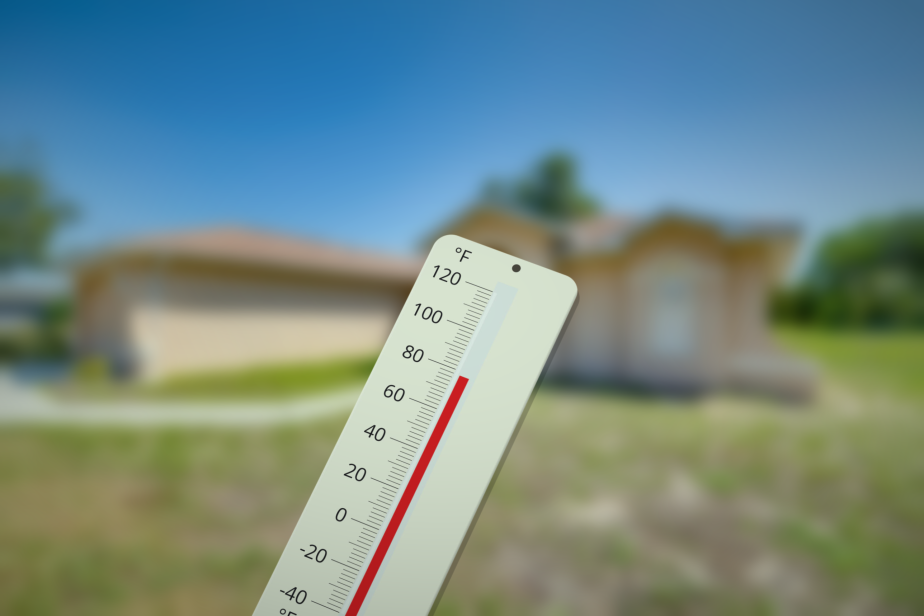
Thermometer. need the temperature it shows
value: 78 °F
